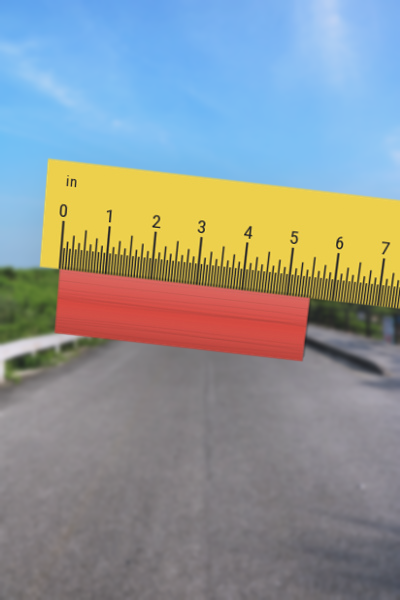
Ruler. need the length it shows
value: 5.5 in
